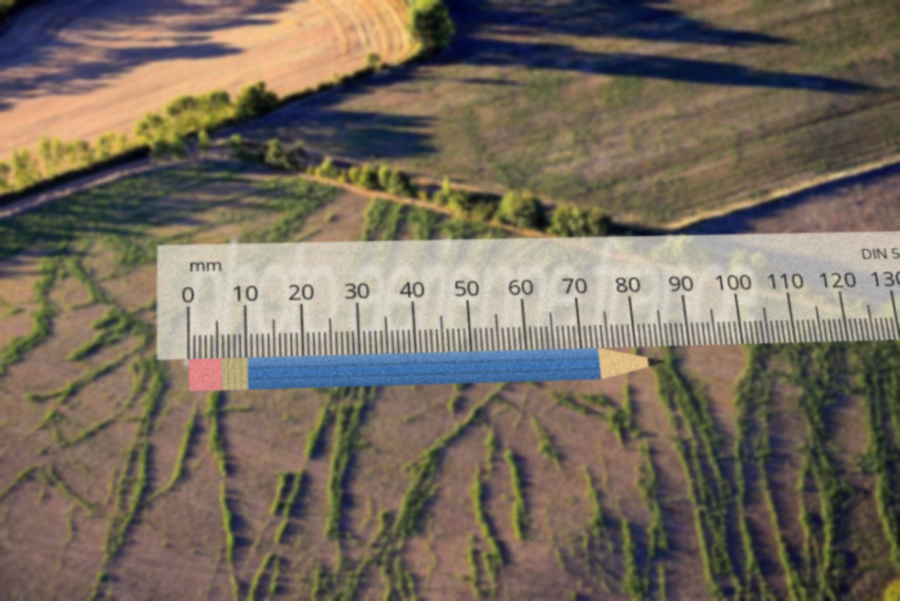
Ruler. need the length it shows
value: 85 mm
